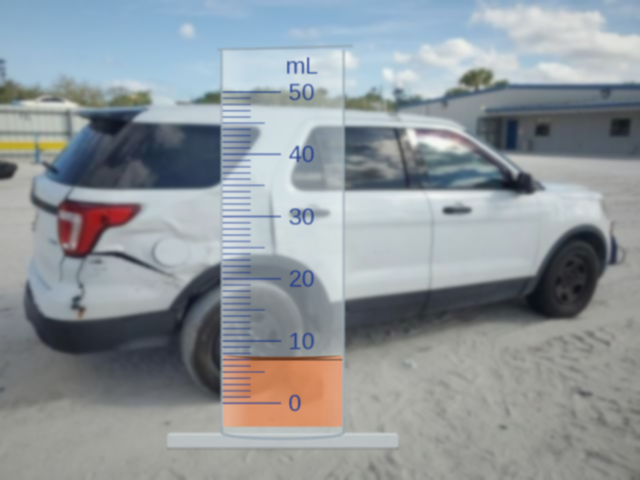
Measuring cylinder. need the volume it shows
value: 7 mL
